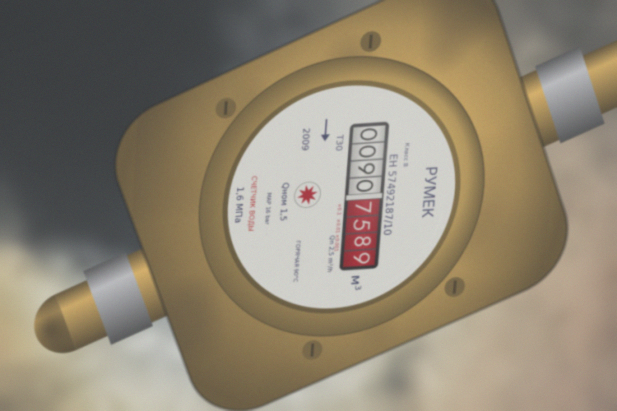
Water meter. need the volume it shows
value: 90.7589 m³
